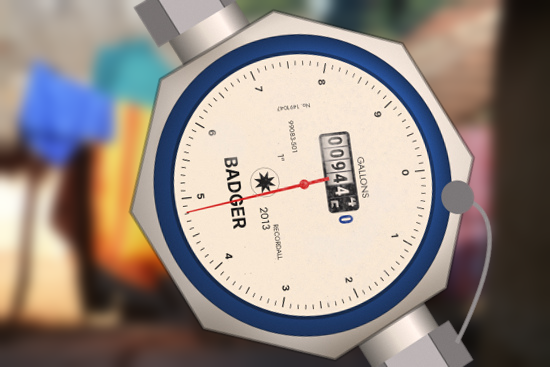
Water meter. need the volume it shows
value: 94444.8 gal
